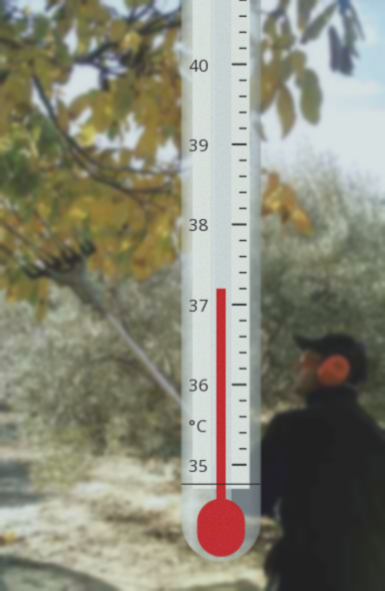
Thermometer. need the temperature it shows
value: 37.2 °C
